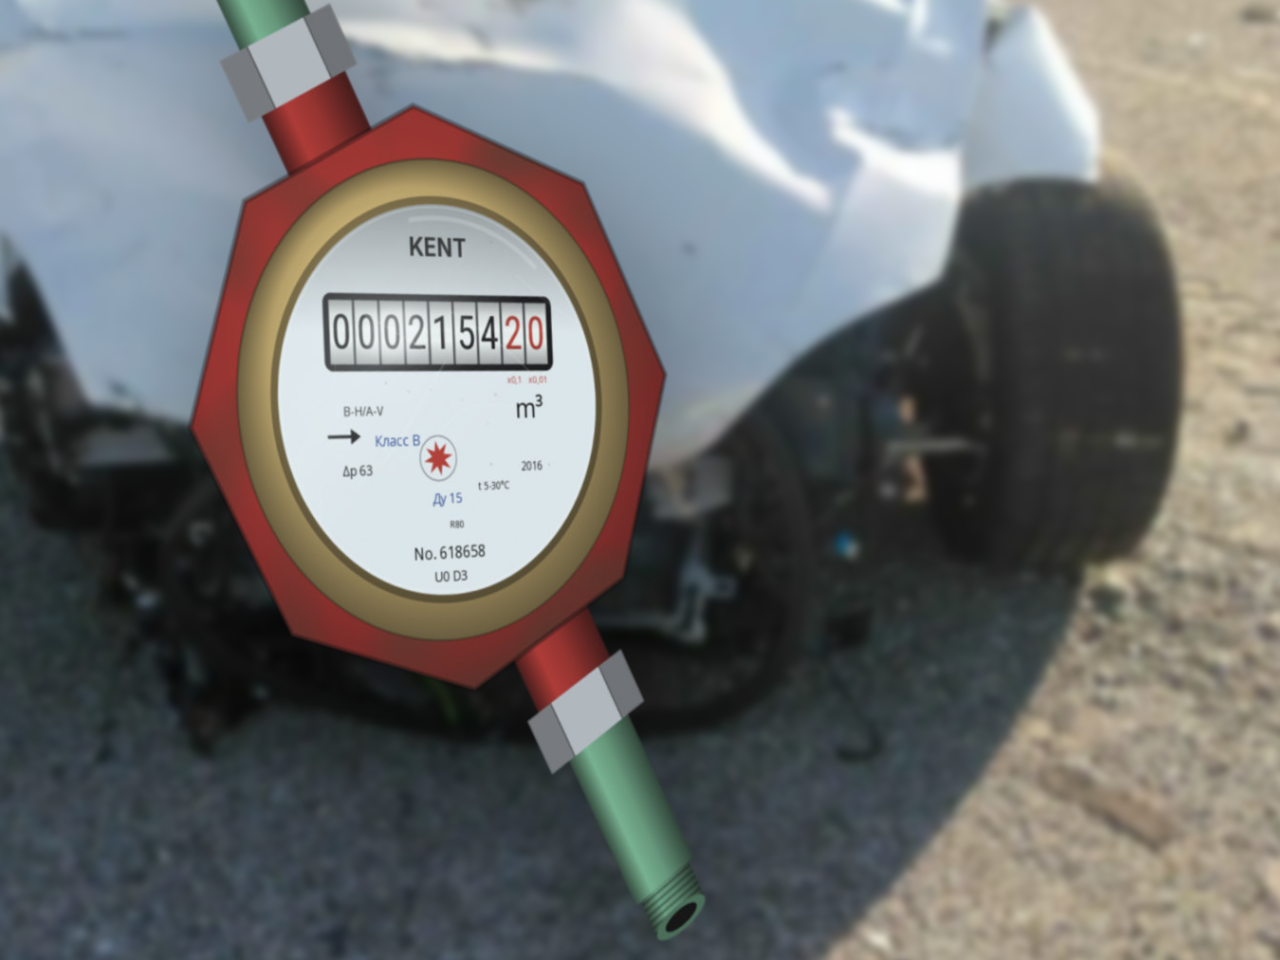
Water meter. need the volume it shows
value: 2154.20 m³
